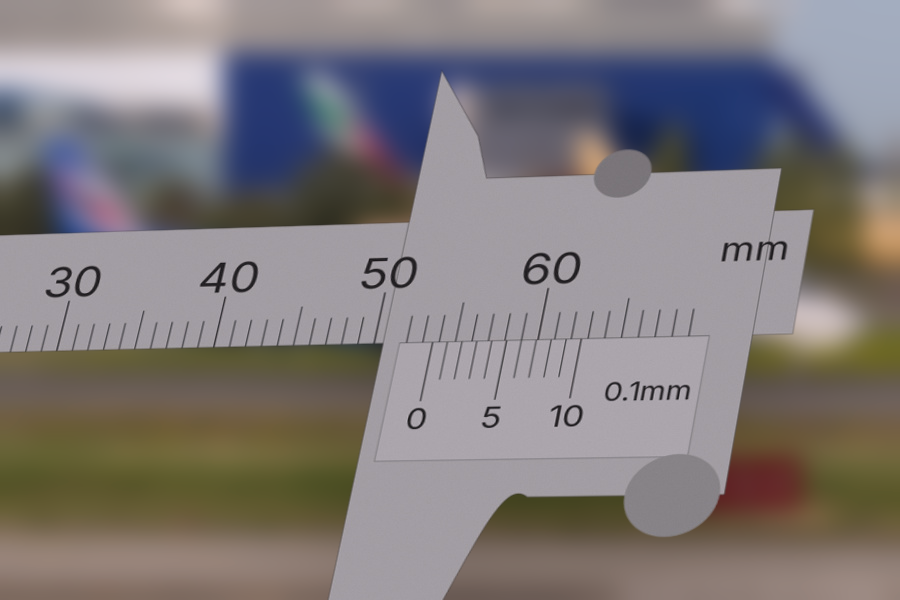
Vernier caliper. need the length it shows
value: 53.6 mm
